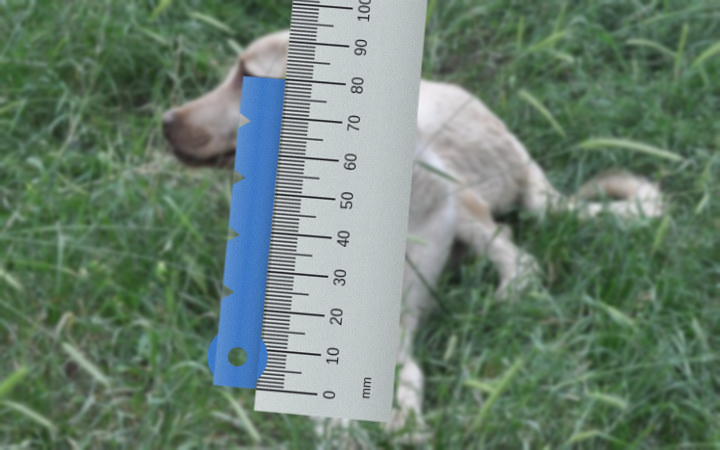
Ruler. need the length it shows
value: 80 mm
